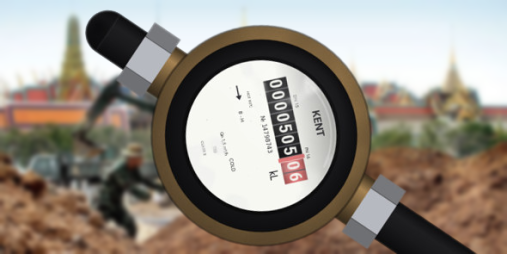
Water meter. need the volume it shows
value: 505.06 kL
